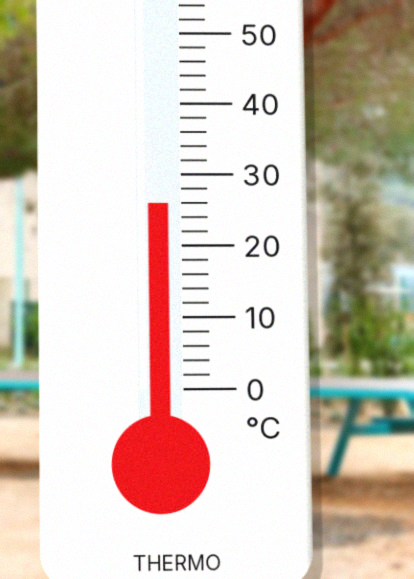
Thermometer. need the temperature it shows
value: 26 °C
